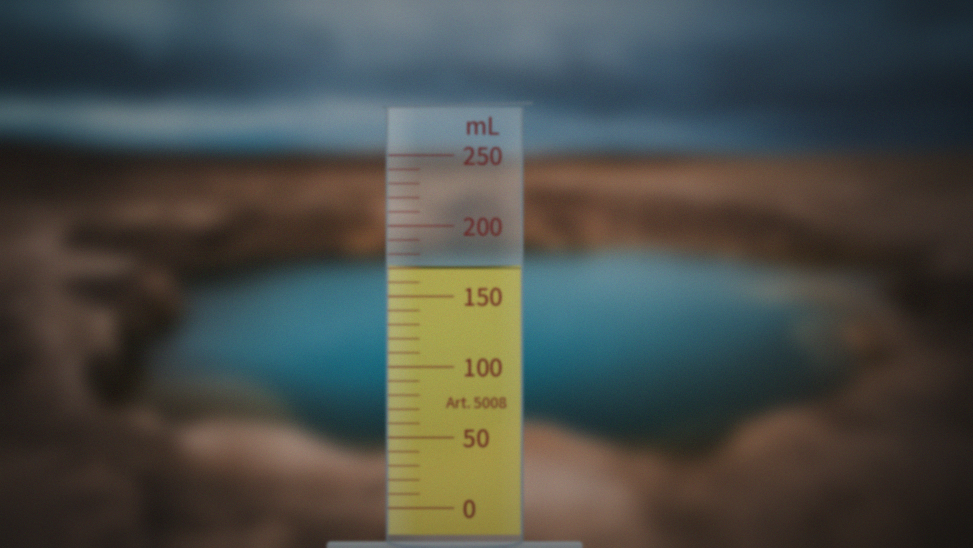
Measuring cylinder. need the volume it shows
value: 170 mL
